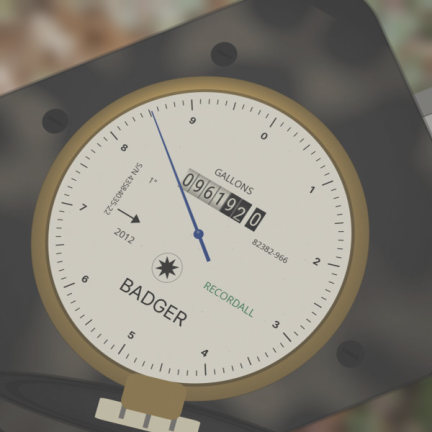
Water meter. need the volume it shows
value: 961918.5 gal
